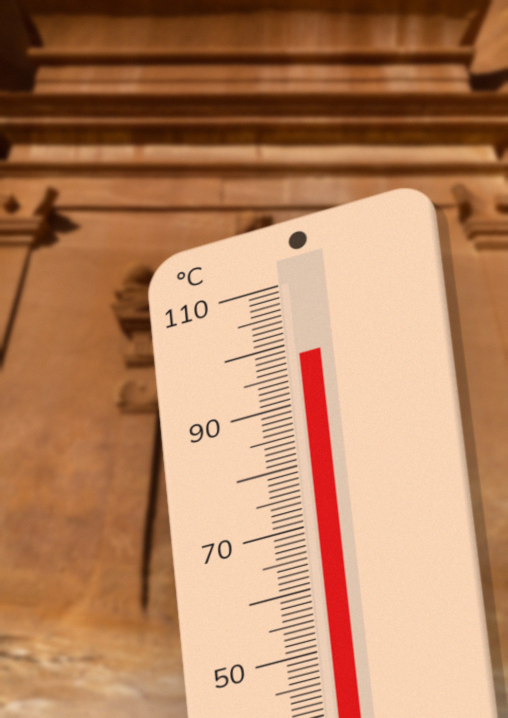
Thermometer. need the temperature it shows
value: 98 °C
